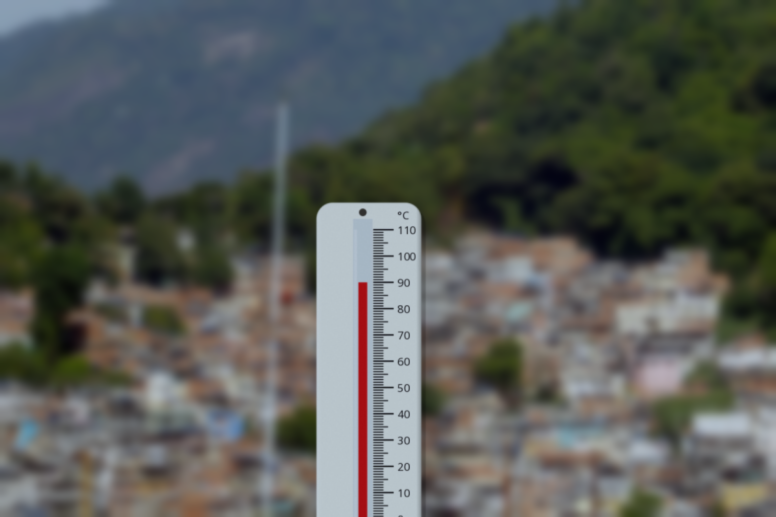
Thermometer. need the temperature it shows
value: 90 °C
